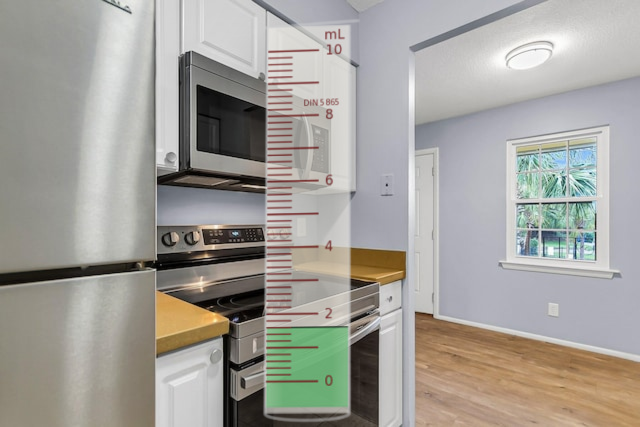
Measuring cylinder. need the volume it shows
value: 1.6 mL
